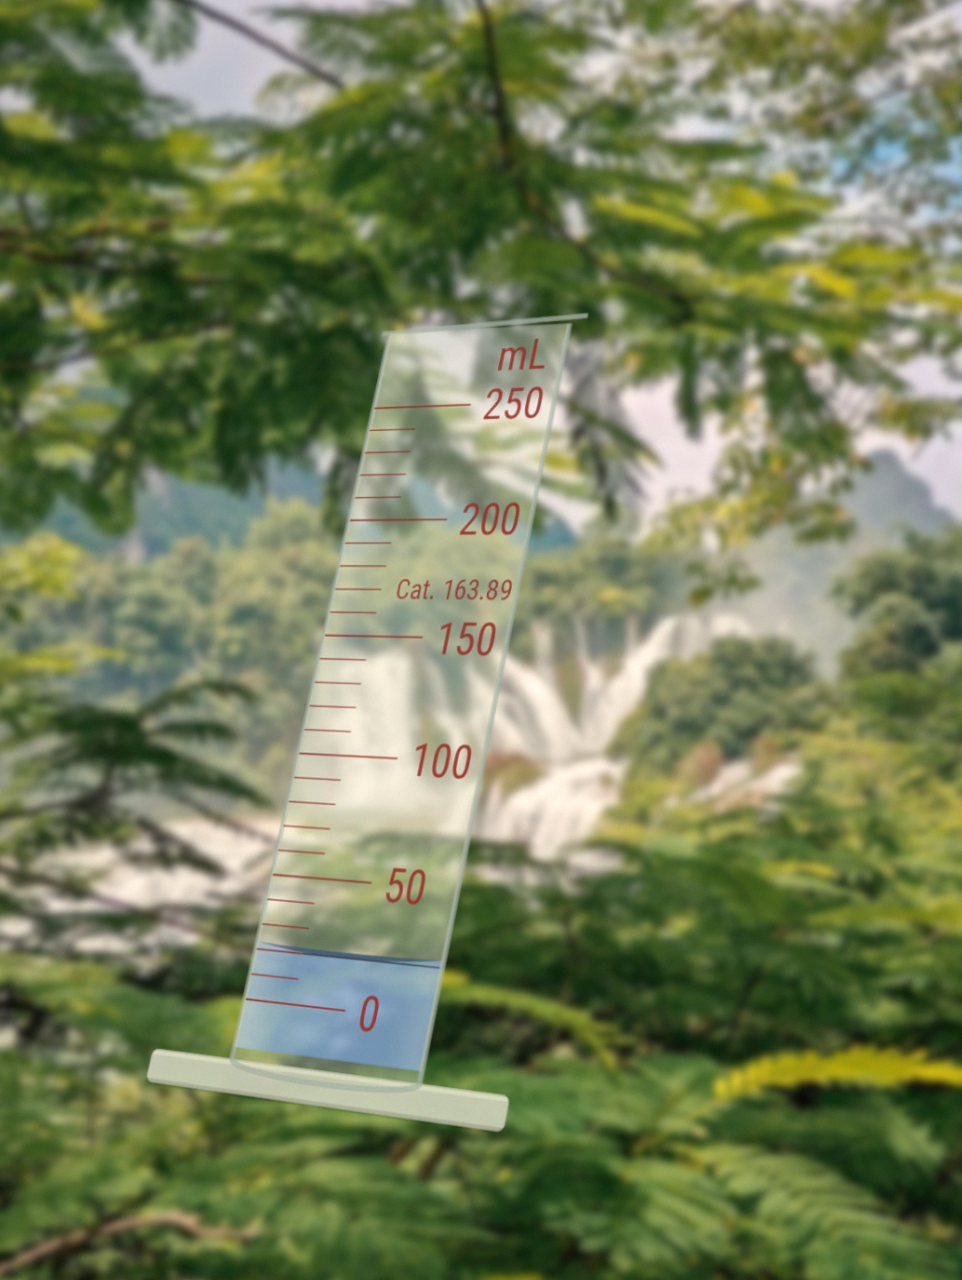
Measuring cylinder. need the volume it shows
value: 20 mL
